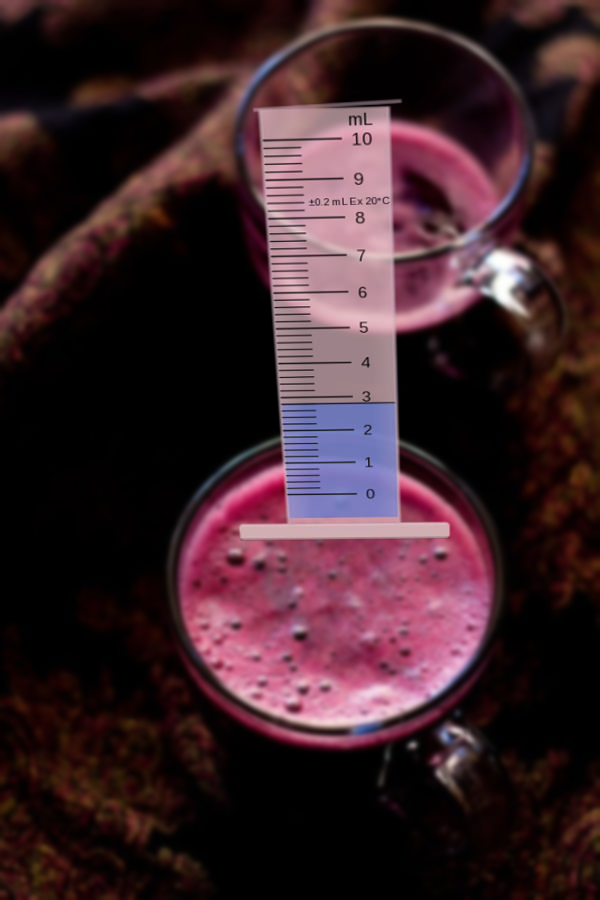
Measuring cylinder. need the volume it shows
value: 2.8 mL
